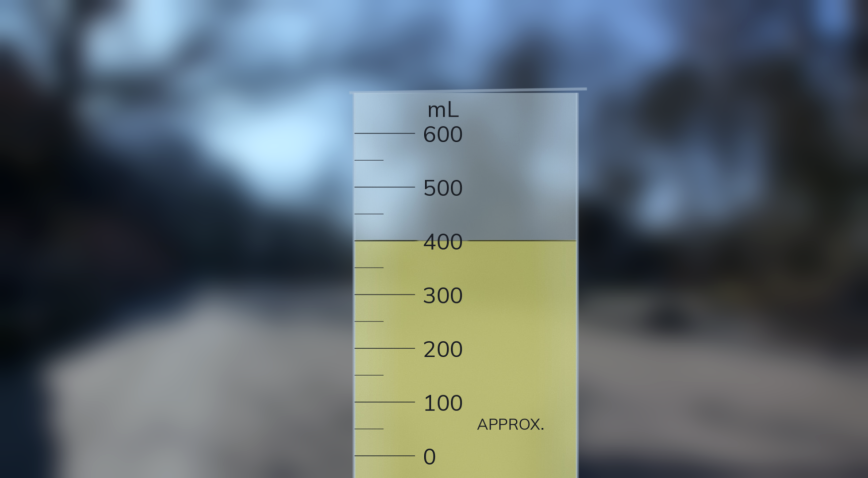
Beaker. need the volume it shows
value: 400 mL
